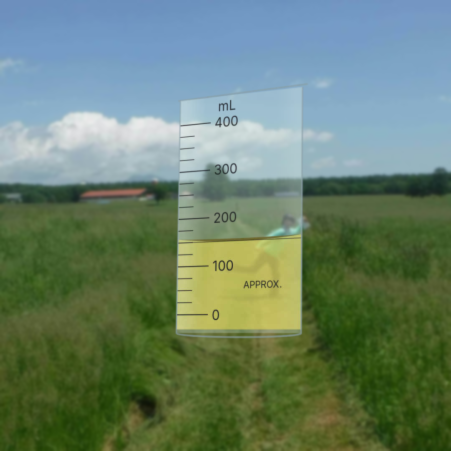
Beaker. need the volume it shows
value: 150 mL
